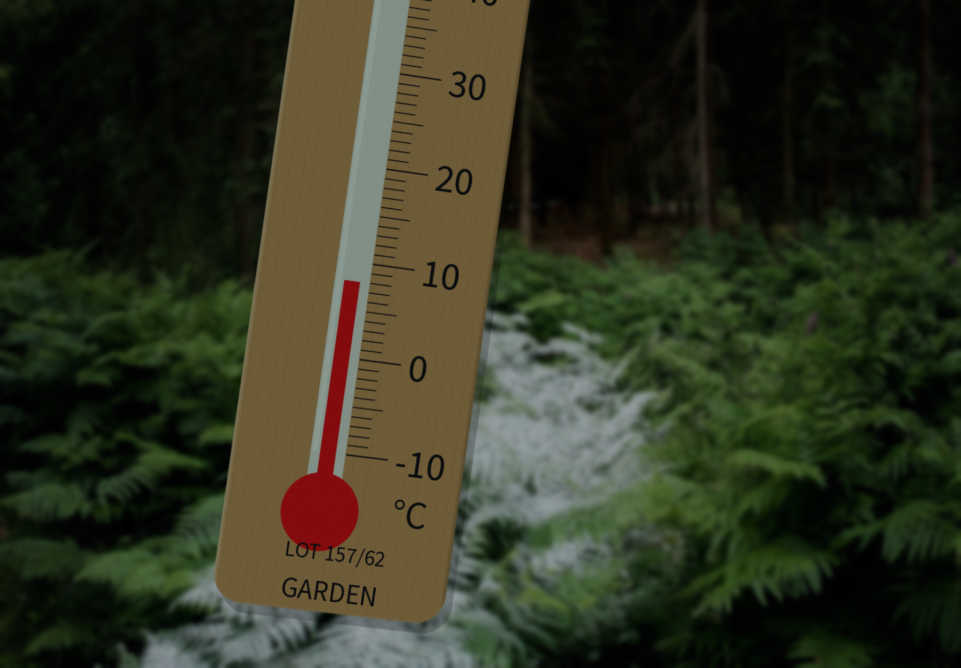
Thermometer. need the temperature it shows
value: 8 °C
